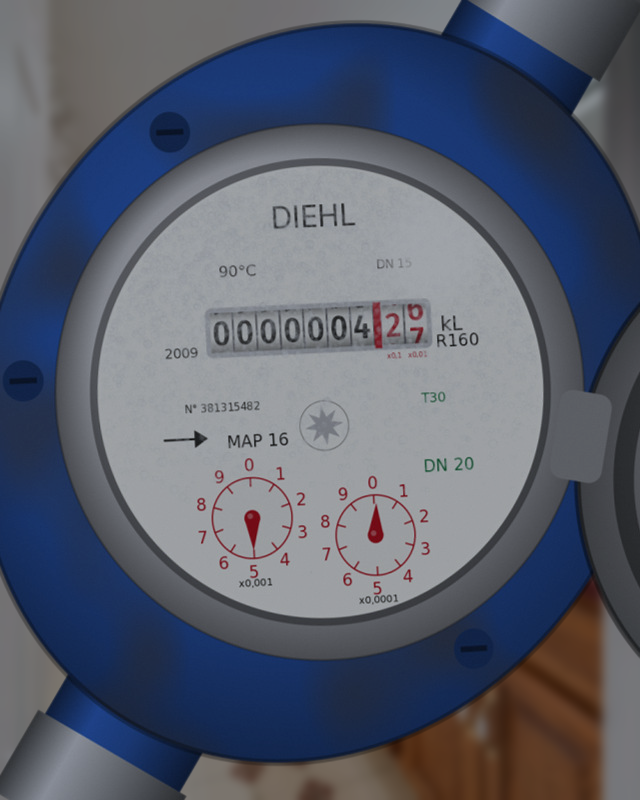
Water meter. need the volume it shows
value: 4.2650 kL
